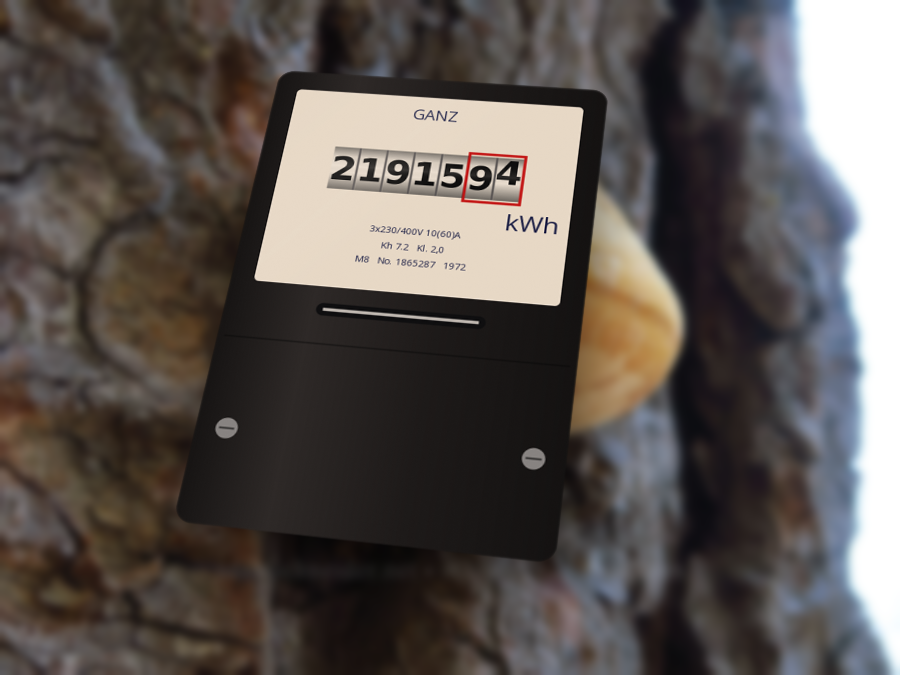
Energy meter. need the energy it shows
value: 21915.94 kWh
